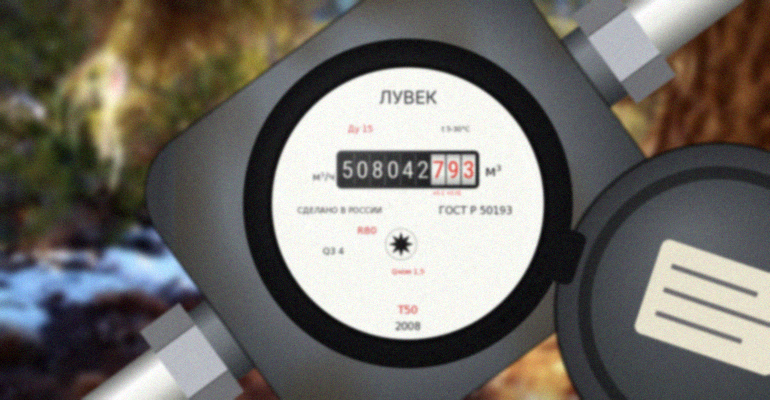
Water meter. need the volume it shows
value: 508042.793 m³
